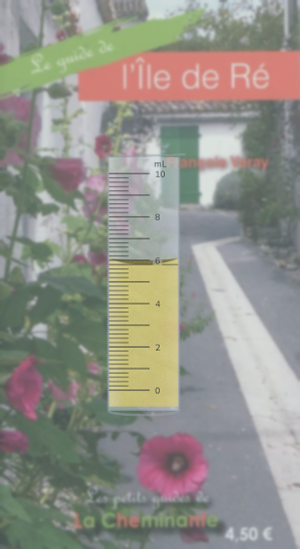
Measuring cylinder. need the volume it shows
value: 5.8 mL
